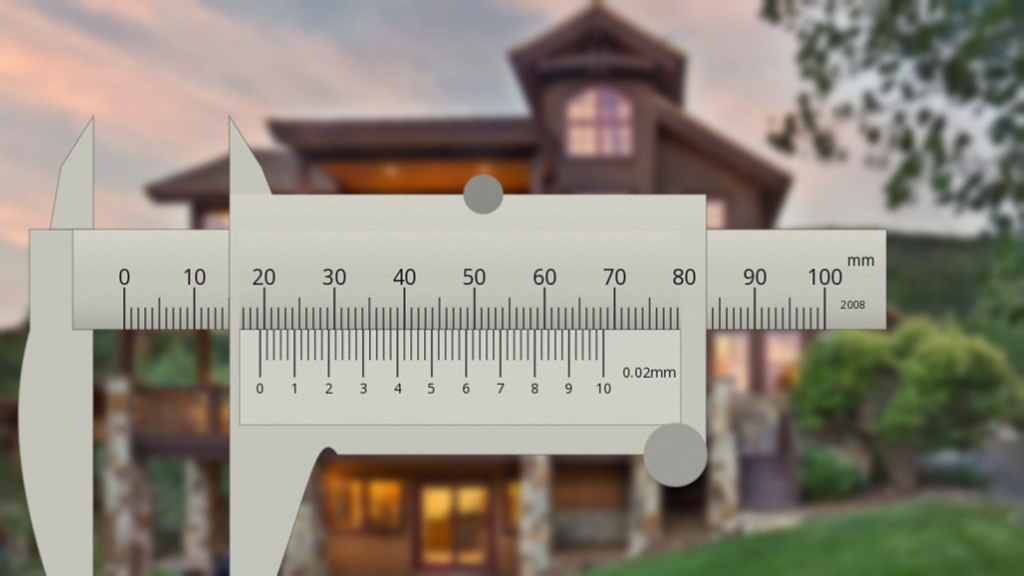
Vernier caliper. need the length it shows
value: 19.4 mm
